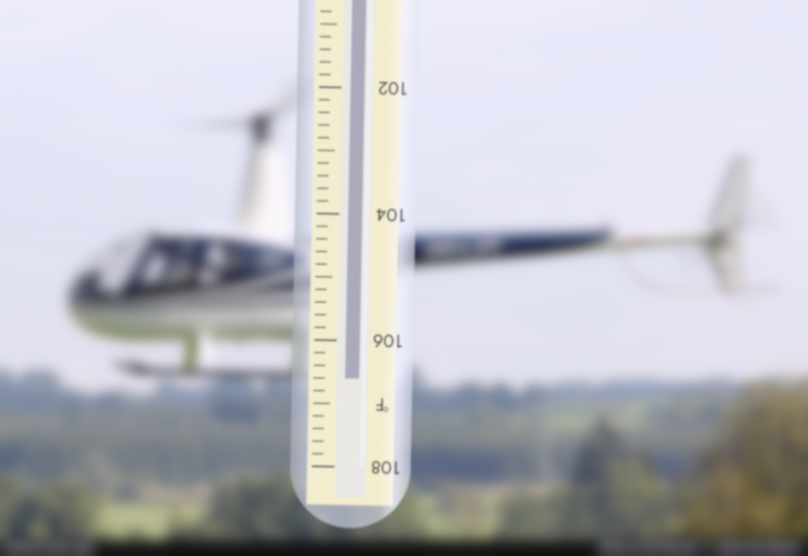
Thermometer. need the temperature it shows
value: 106.6 °F
